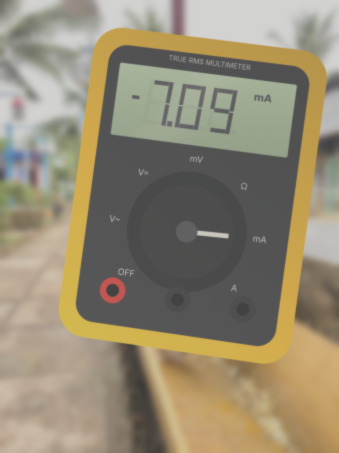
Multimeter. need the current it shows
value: -7.09 mA
